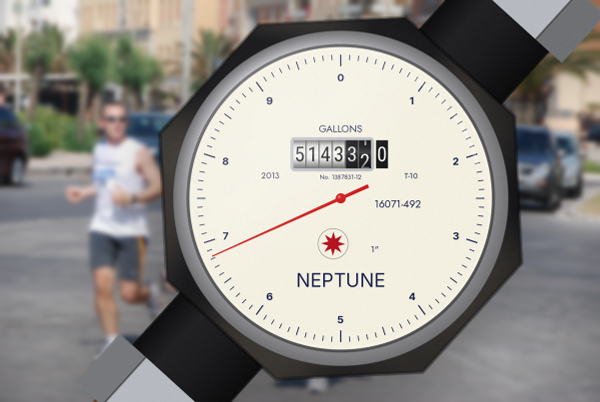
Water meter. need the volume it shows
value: 5143316.8 gal
